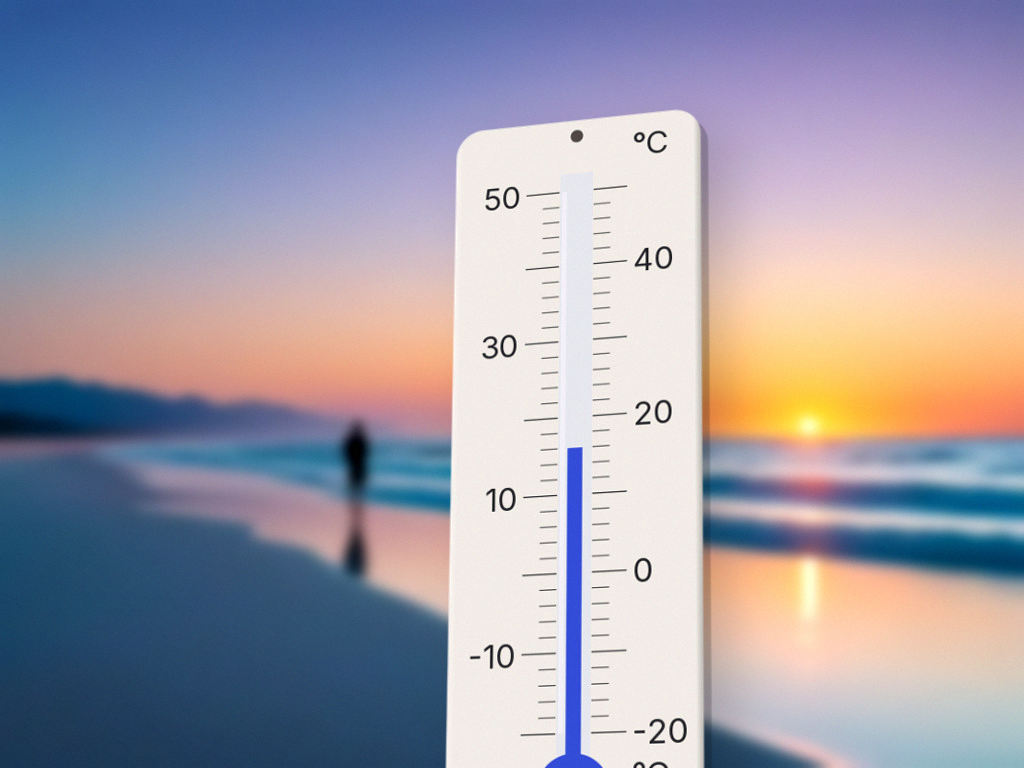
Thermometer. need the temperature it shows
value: 16 °C
